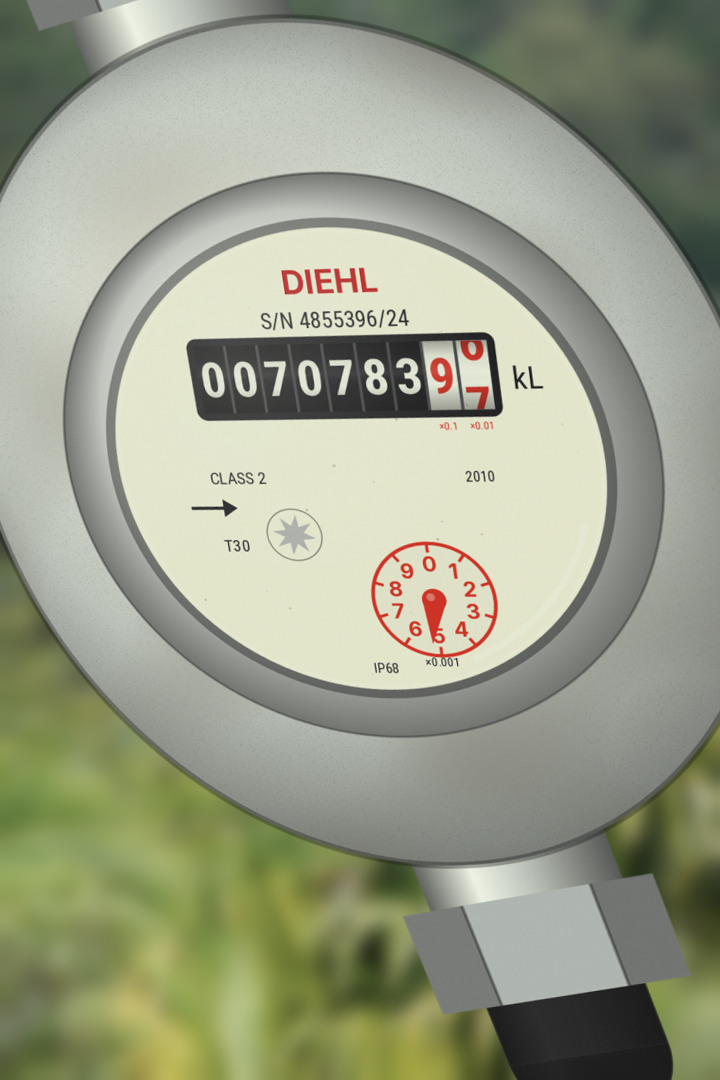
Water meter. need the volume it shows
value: 70783.965 kL
